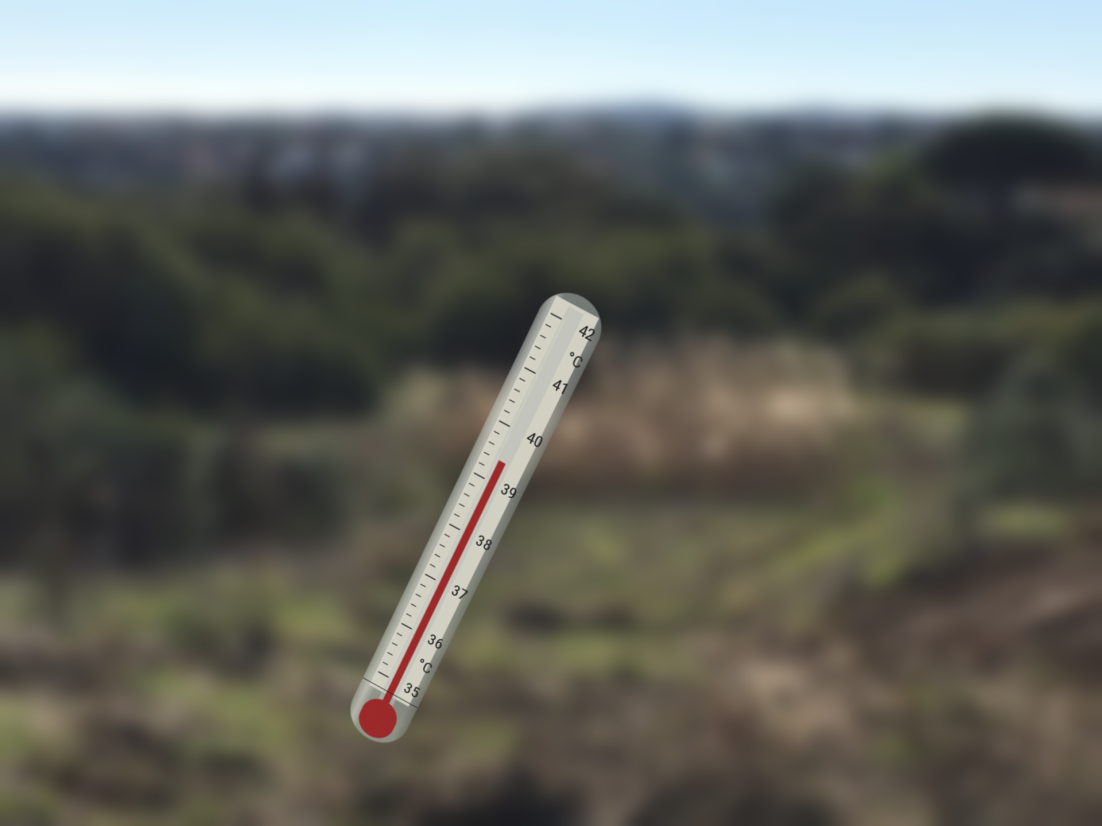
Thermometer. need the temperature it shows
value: 39.4 °C
